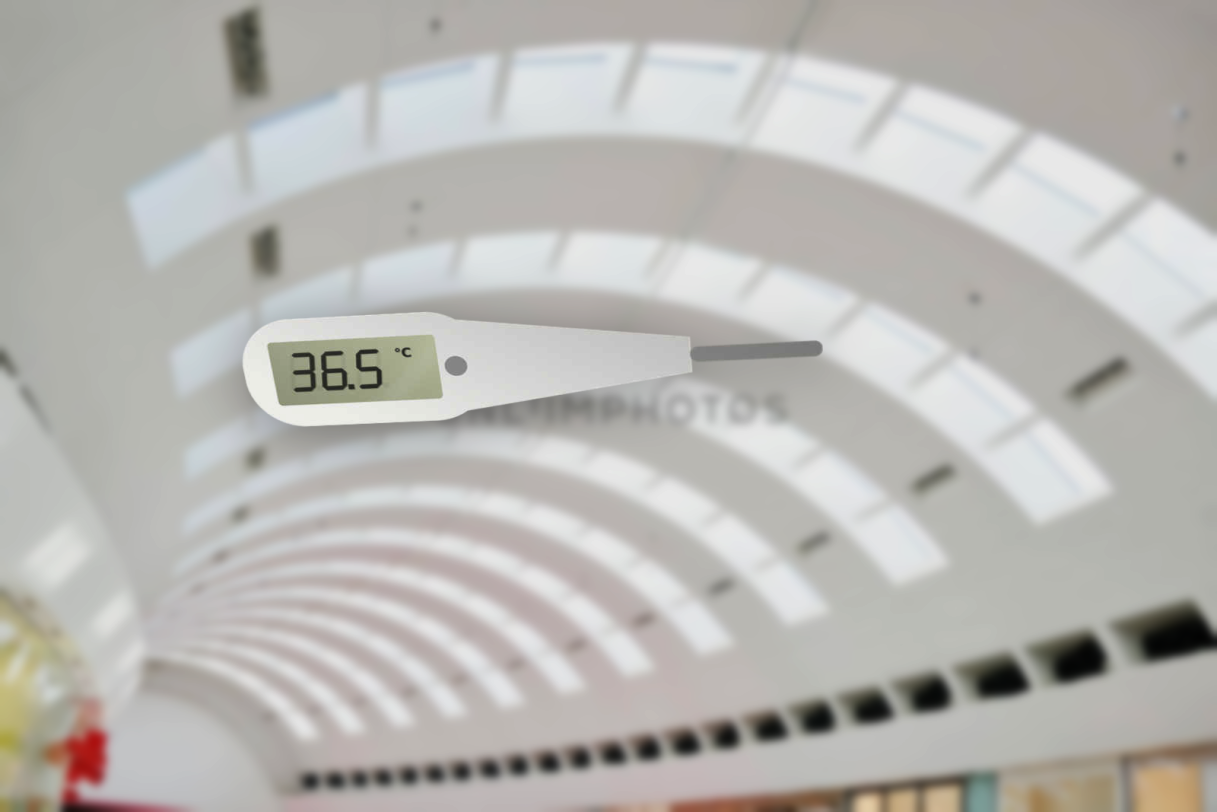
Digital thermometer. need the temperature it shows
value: 36.5 °C
